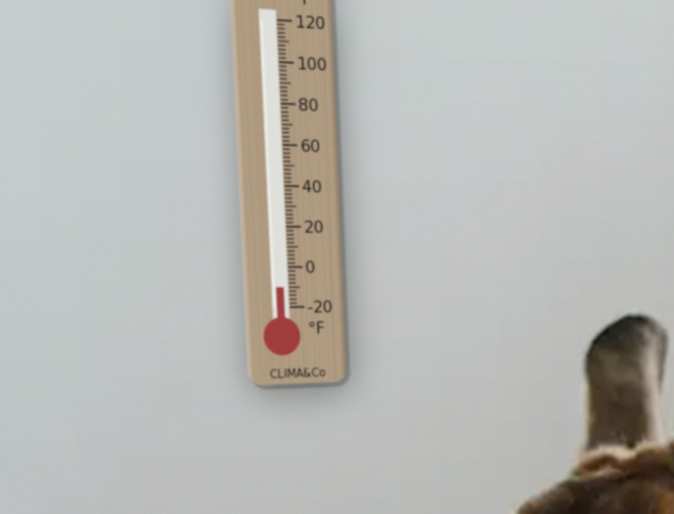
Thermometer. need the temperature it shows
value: -10 °F
